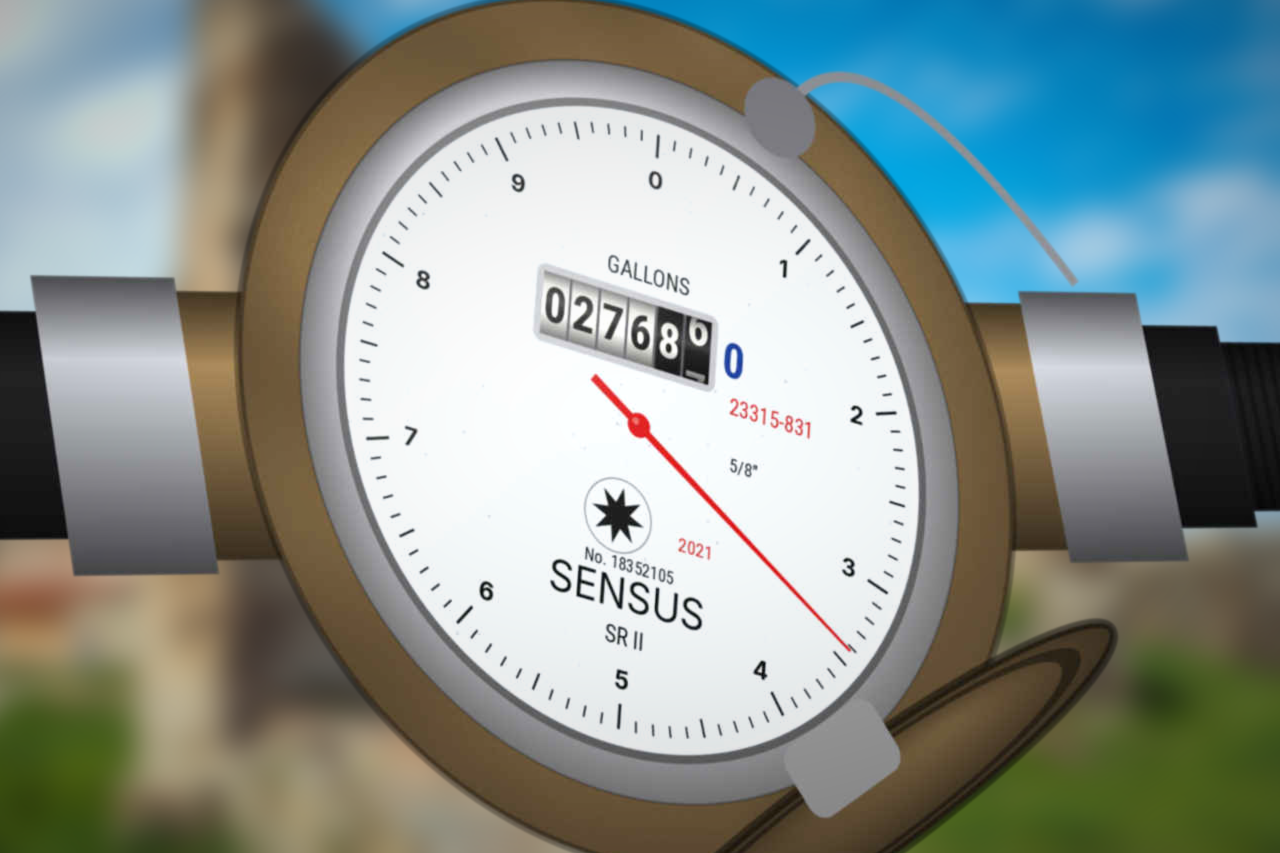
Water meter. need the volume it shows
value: 276863.4 gal
